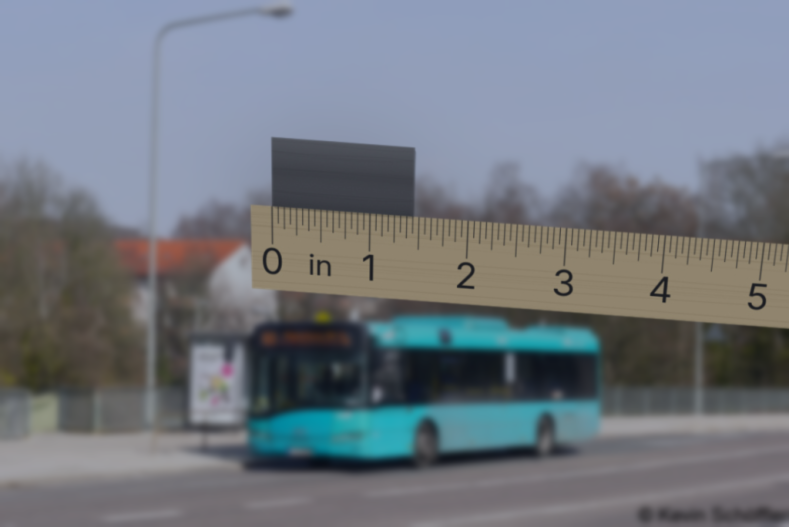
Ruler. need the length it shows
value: 1.4375 in
